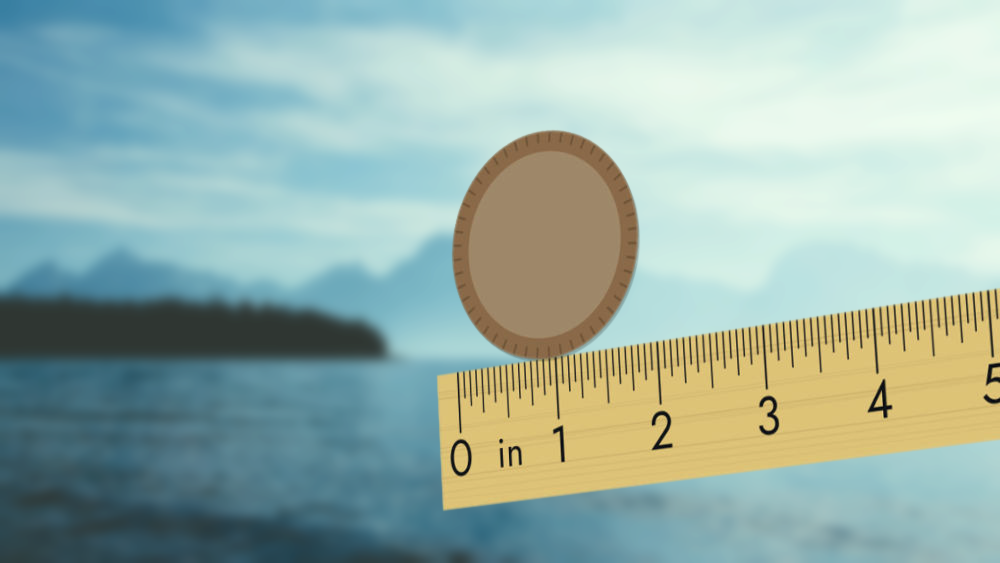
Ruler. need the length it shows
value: 1.875 in
